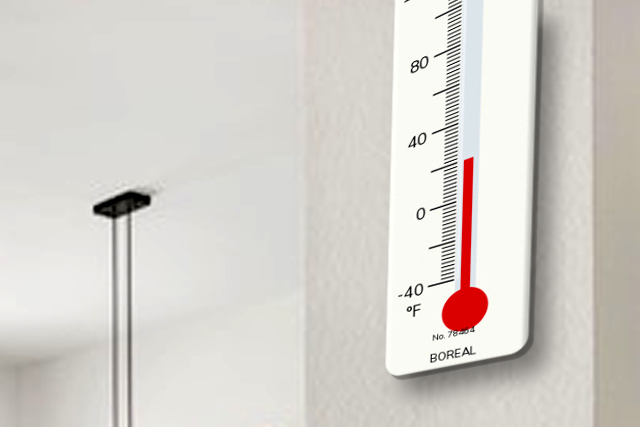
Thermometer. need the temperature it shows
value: 20 °F
